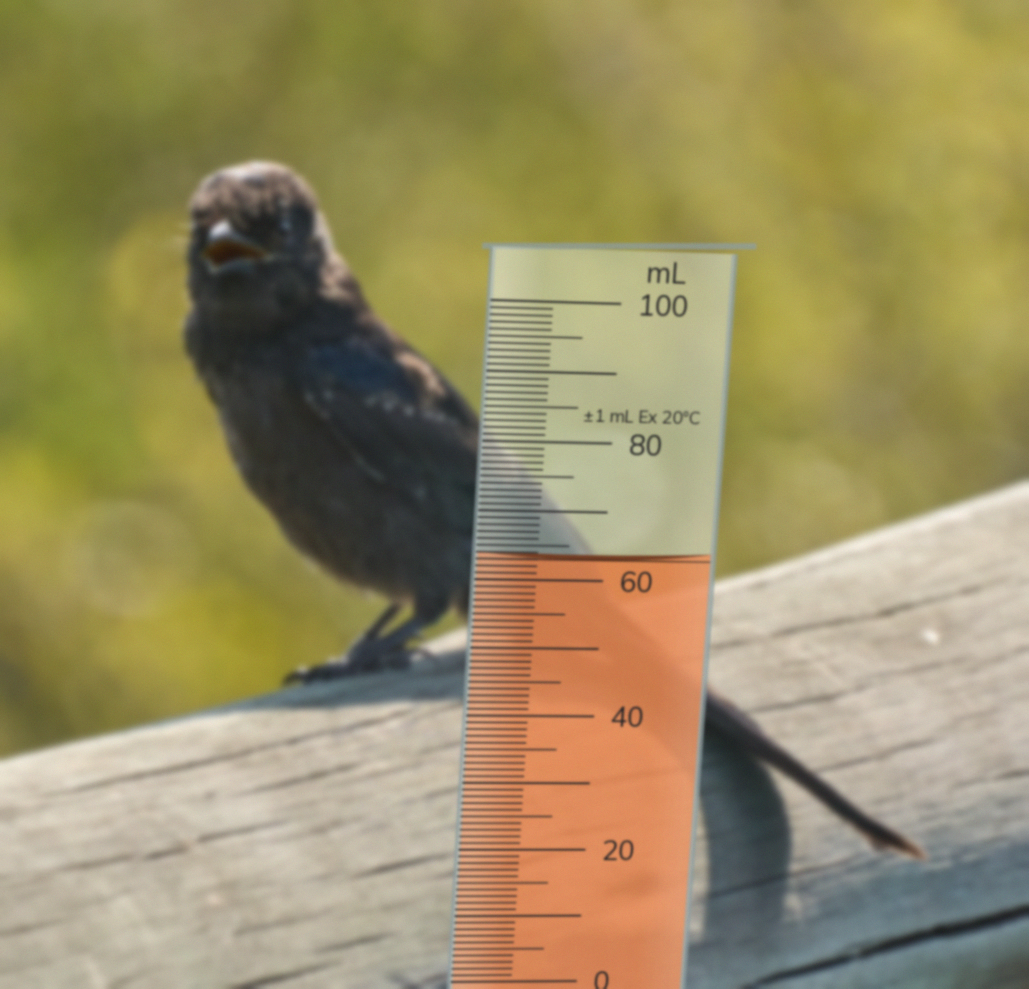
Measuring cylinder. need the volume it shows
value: 63 mL
